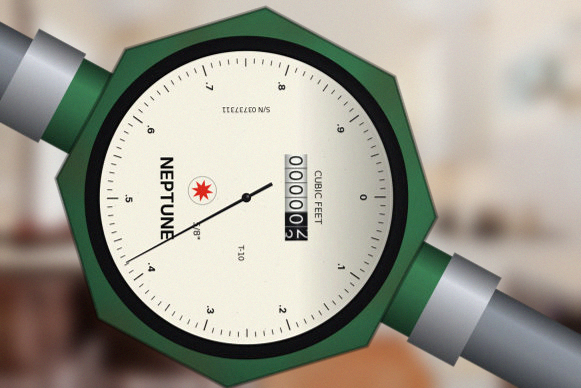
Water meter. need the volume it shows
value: 2.42 ft³
